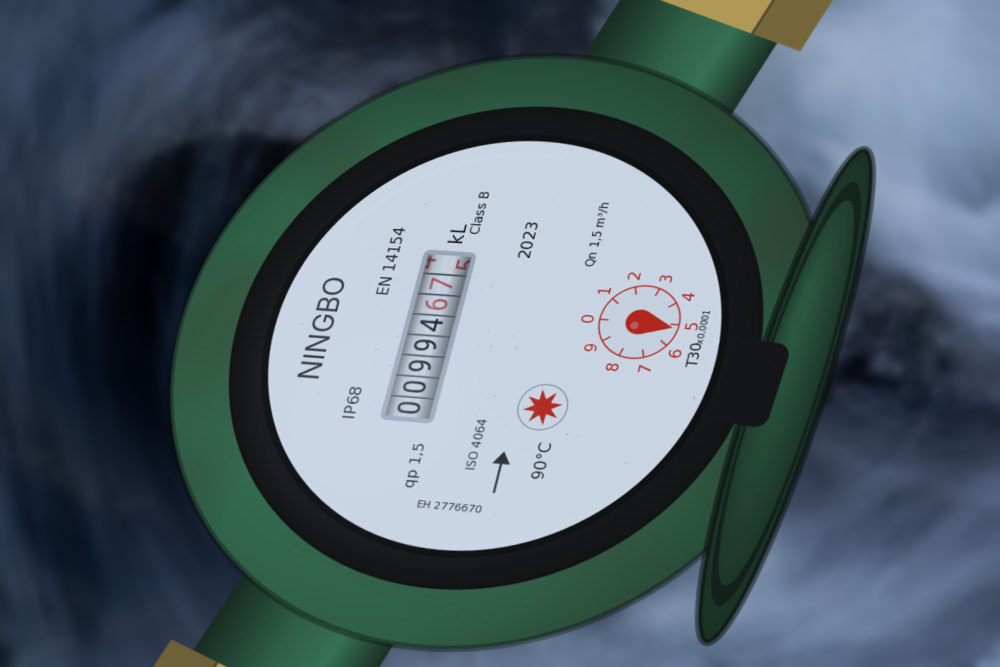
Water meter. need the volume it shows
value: 994.6745 kL
